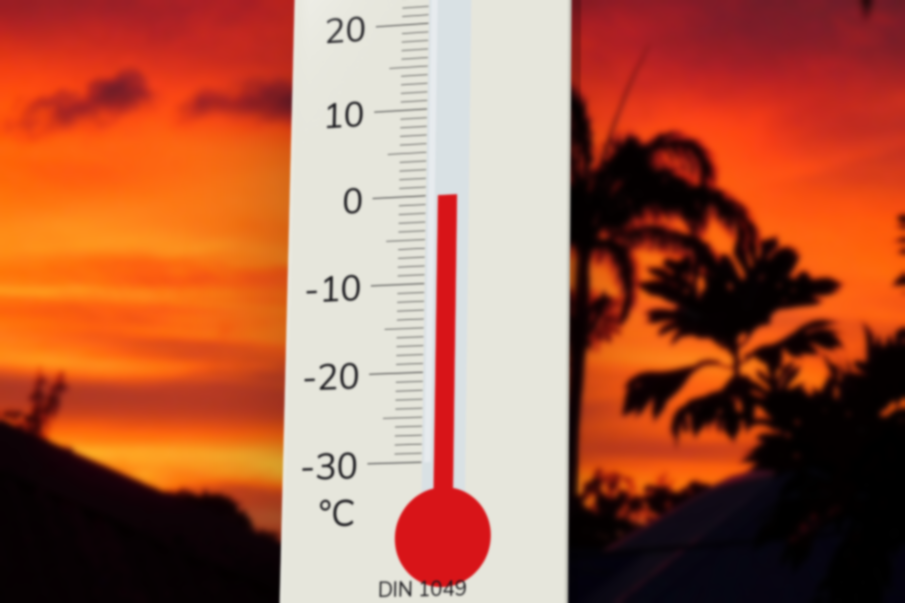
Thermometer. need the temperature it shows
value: 0 °C
